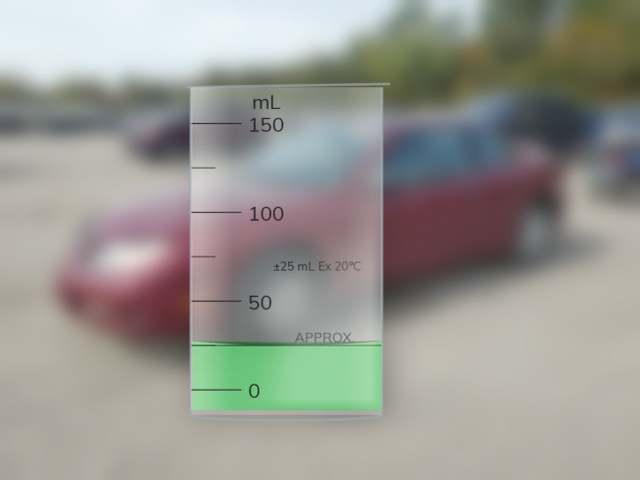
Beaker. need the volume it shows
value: 25 mL
